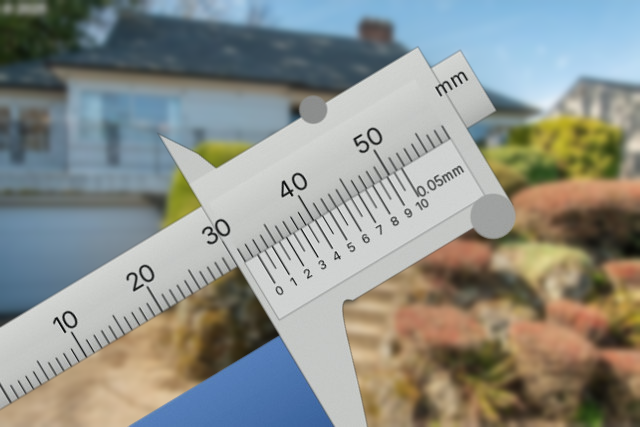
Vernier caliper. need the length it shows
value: 32.6 mm
